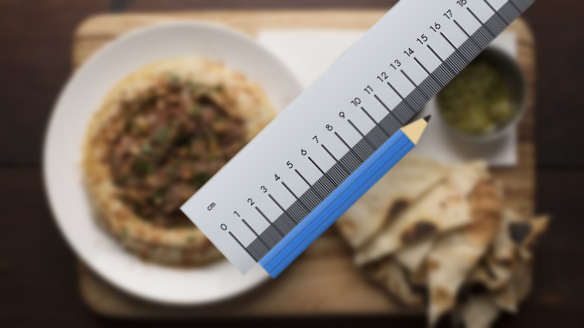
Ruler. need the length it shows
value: 12.5 cm
